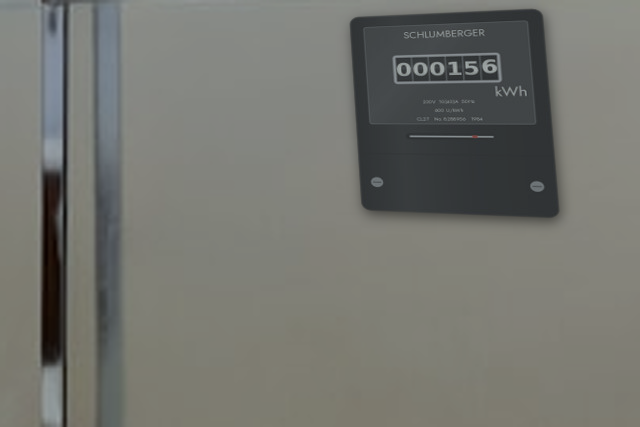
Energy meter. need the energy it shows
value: 156 kWh
